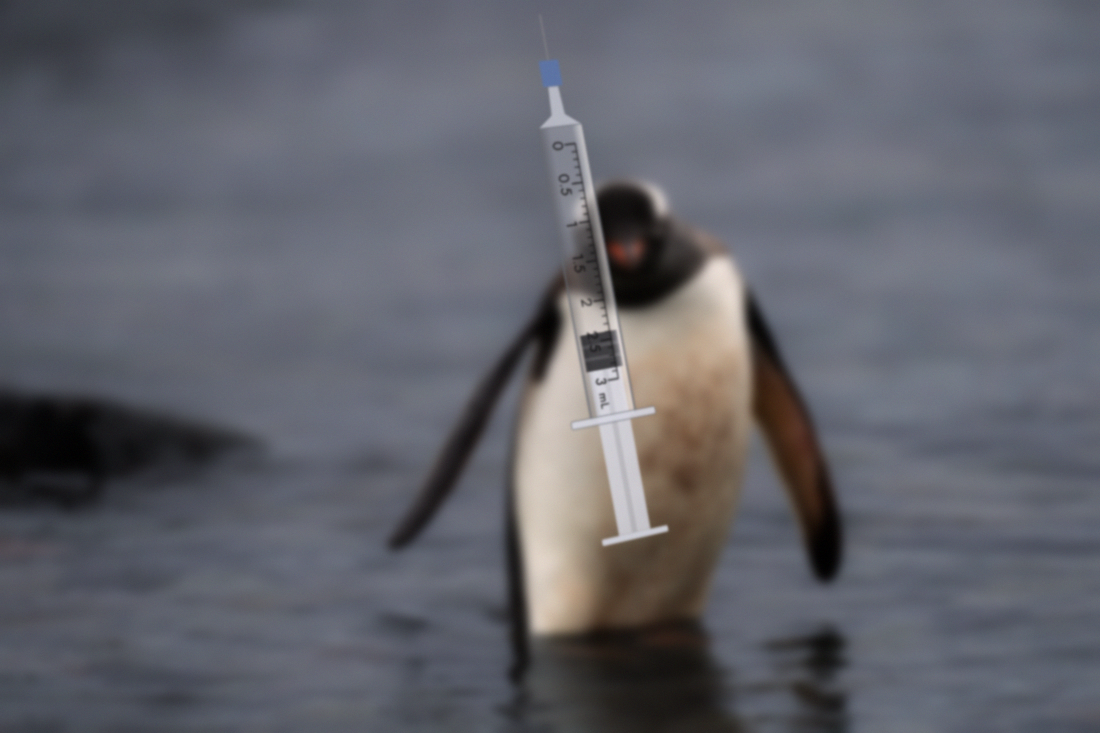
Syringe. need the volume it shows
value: 2.4 mL
